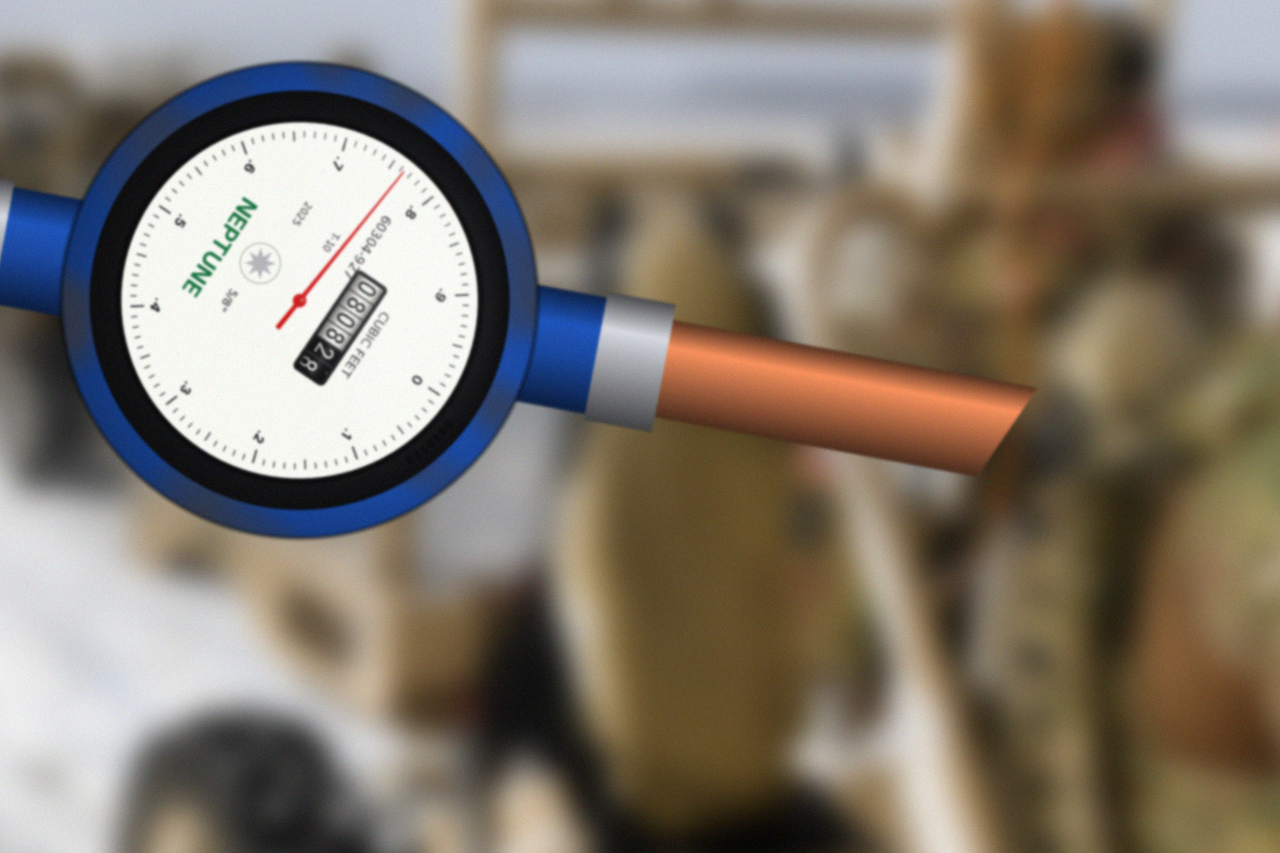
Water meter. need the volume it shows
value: 80827.76 ft³
